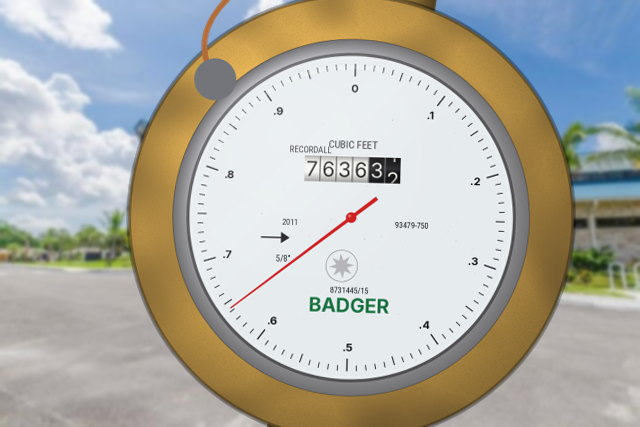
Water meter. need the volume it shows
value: 763631.64 ft³
